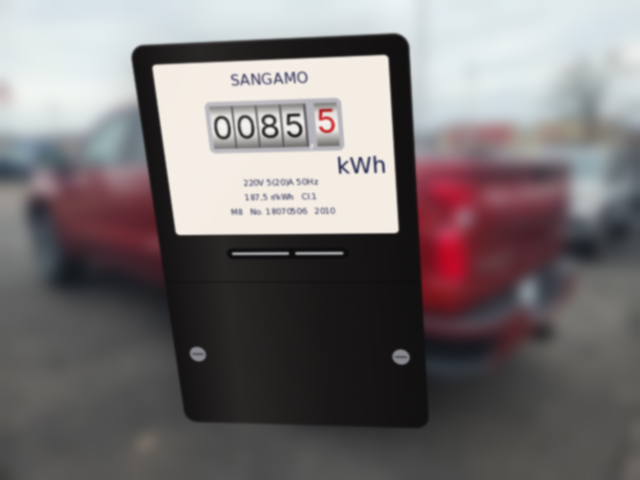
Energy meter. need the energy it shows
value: 85.5 kWh
